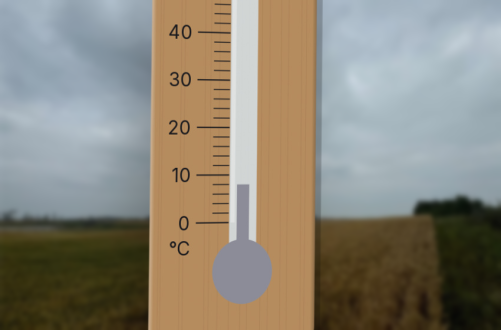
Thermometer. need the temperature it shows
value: 8 °C
